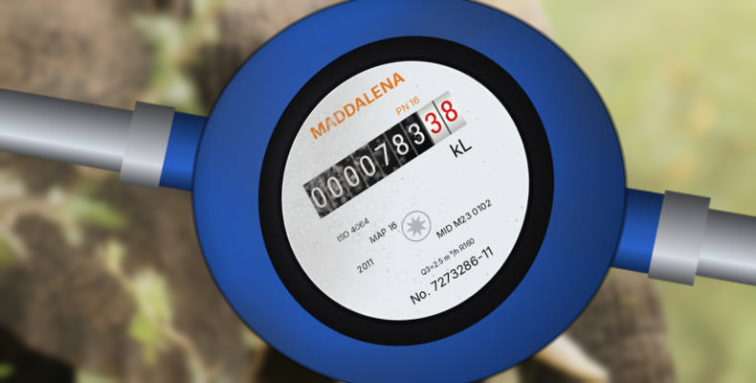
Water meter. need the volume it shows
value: 783.38 kL
